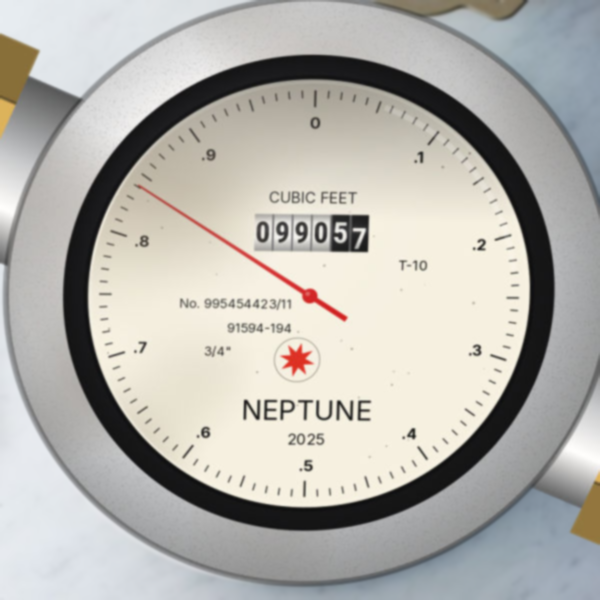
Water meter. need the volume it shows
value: 99056.84 ft³
